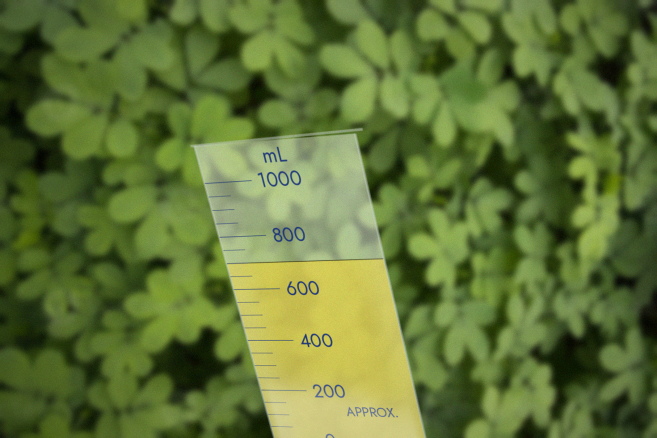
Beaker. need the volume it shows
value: 700 mL
